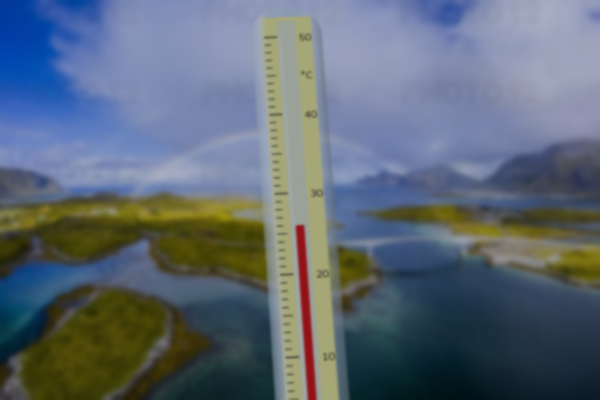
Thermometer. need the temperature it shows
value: 26 °C
